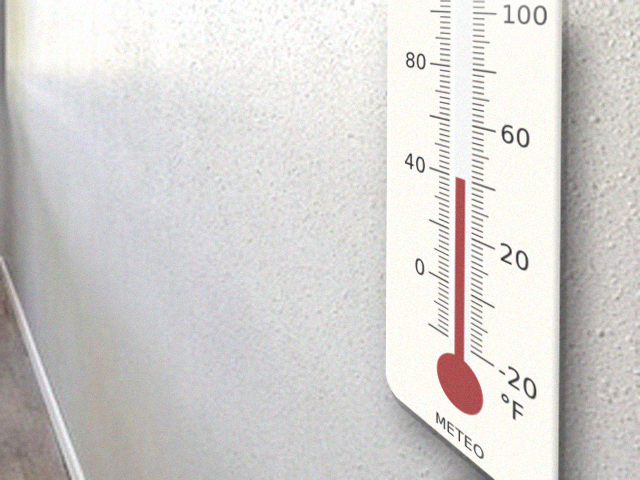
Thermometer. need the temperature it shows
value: 40 °F
